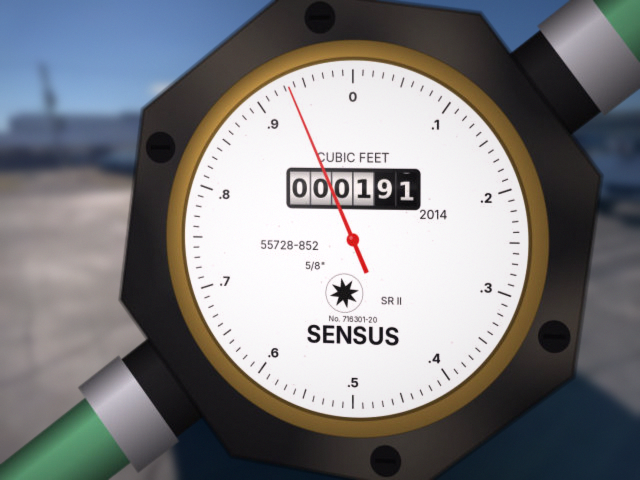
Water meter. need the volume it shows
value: 190.93 ft³
